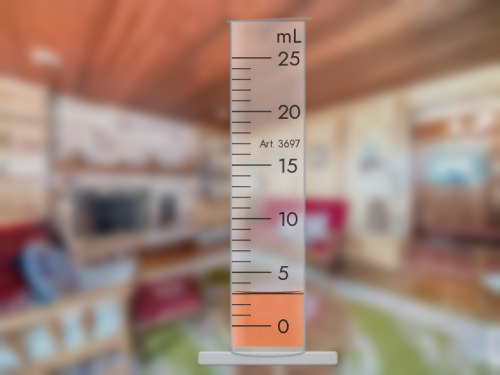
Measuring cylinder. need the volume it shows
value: 3 mL
